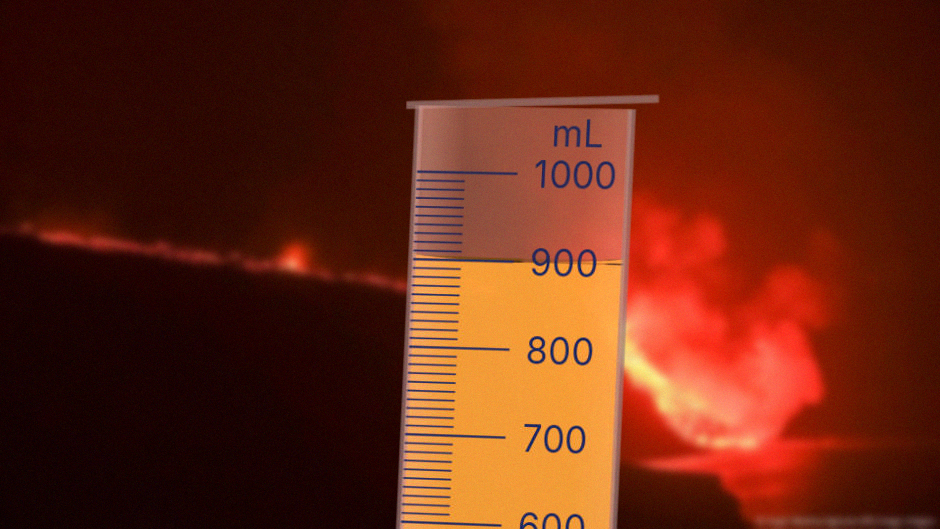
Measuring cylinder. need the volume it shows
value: 900 mL
